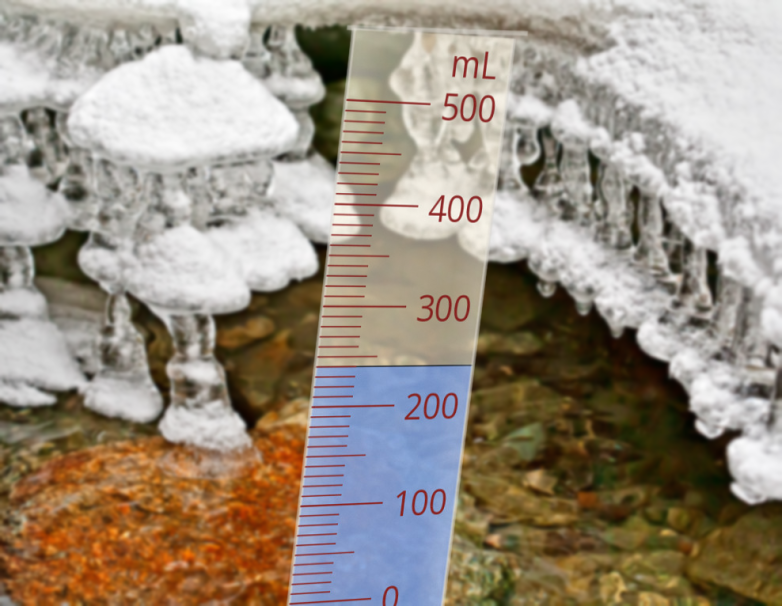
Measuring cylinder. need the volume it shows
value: 240 mL
